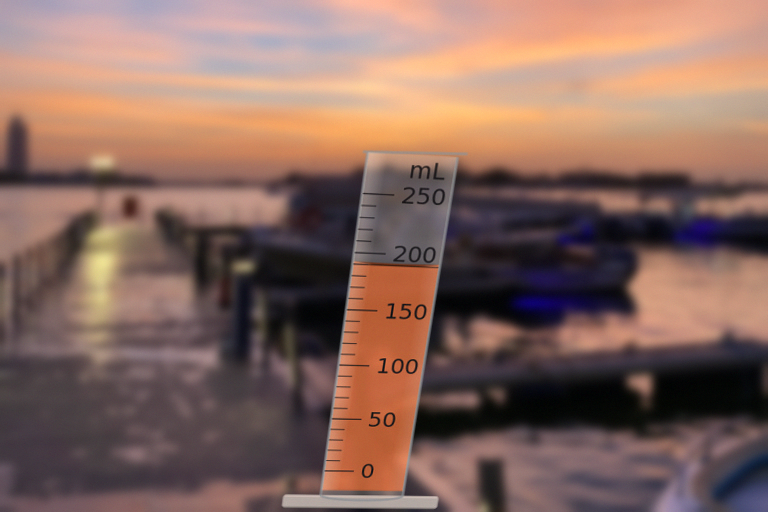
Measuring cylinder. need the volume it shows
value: 190 mL
